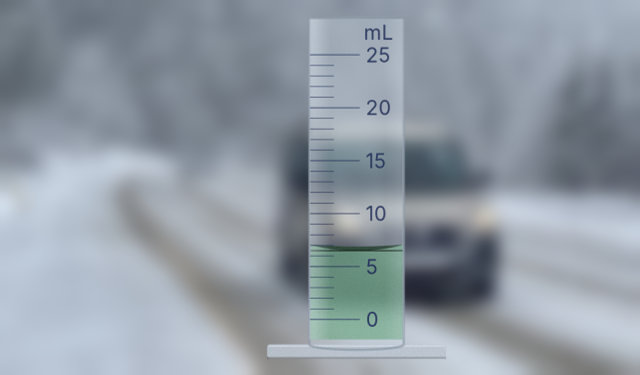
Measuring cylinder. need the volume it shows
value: 6.5 mL
